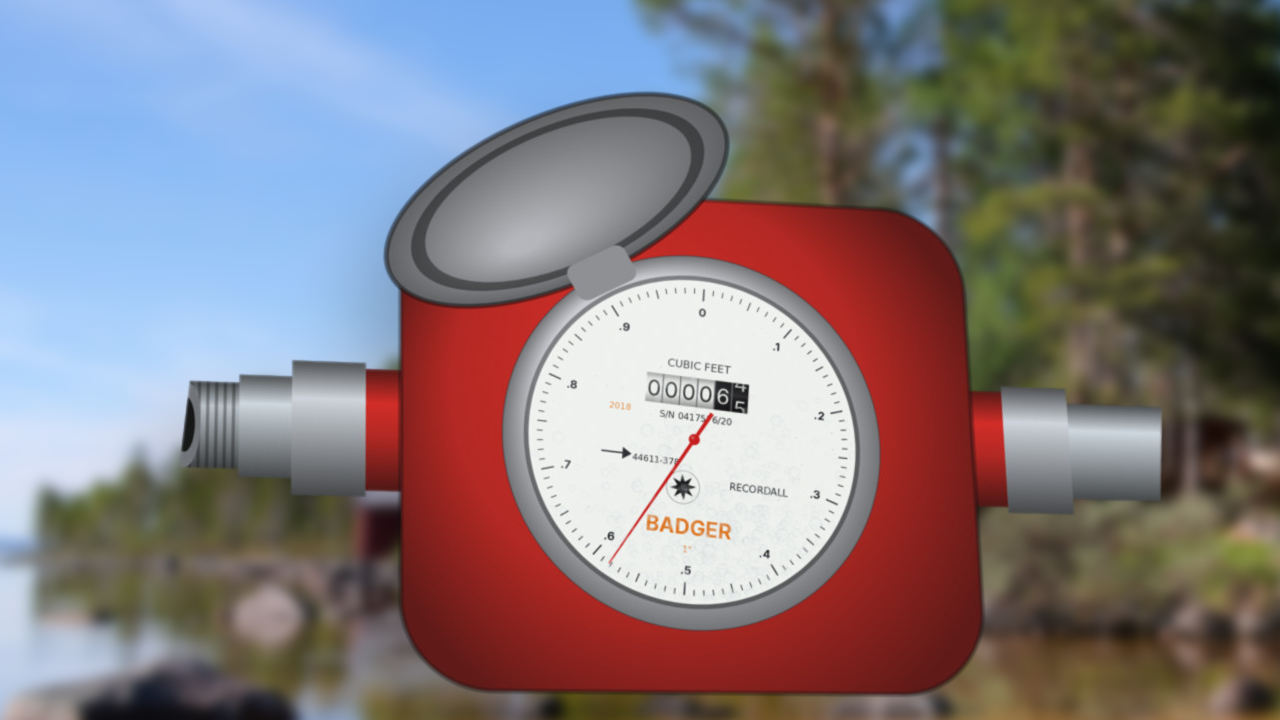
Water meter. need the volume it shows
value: 64.58 ft³
